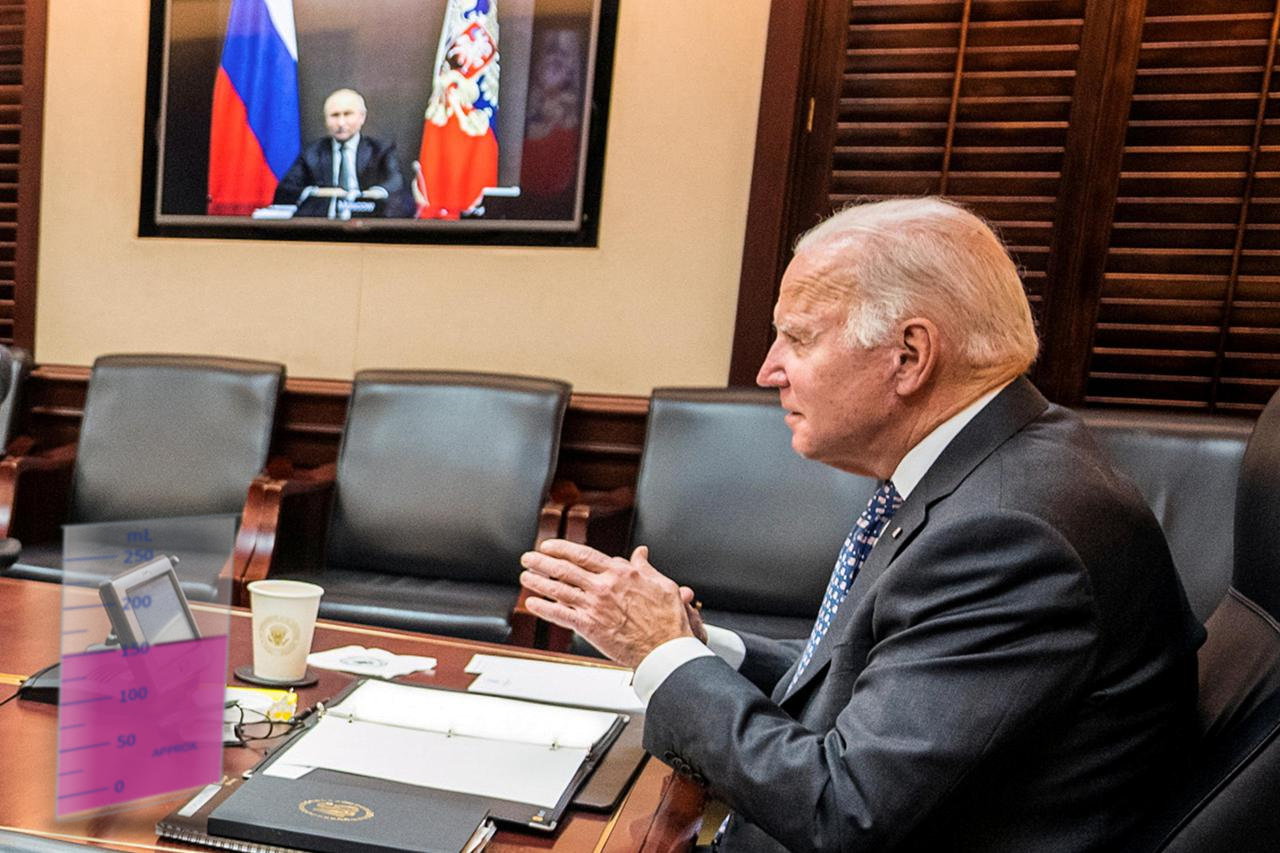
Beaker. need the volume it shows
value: 150 mL
